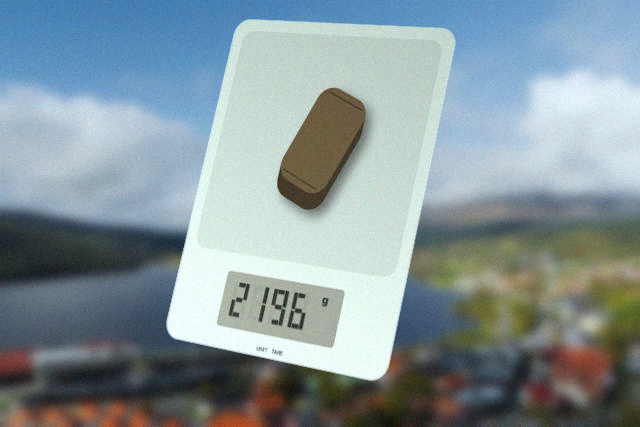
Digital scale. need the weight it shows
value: 2196 g
